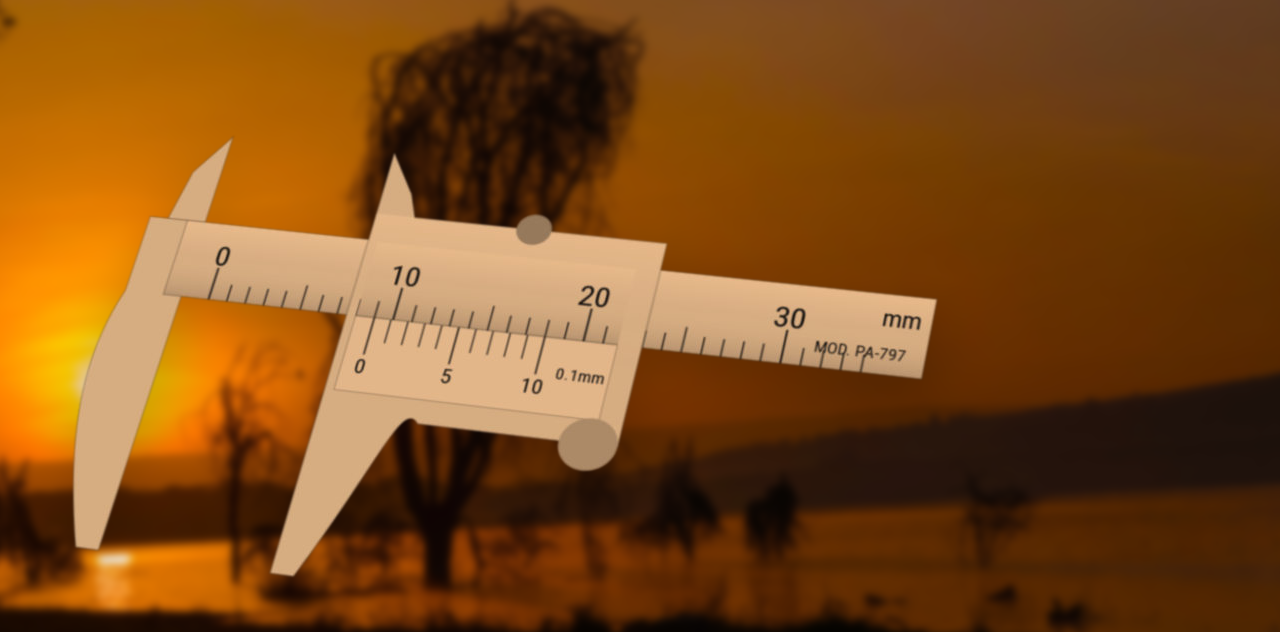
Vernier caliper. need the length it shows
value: 9.0 mm
